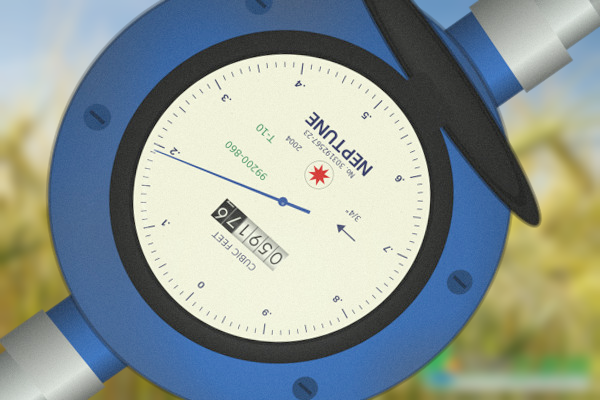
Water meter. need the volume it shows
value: 59176.19 ft³
